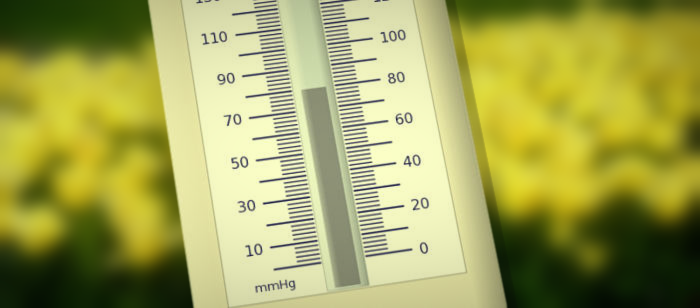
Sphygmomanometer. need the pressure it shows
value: 80 mmHg
